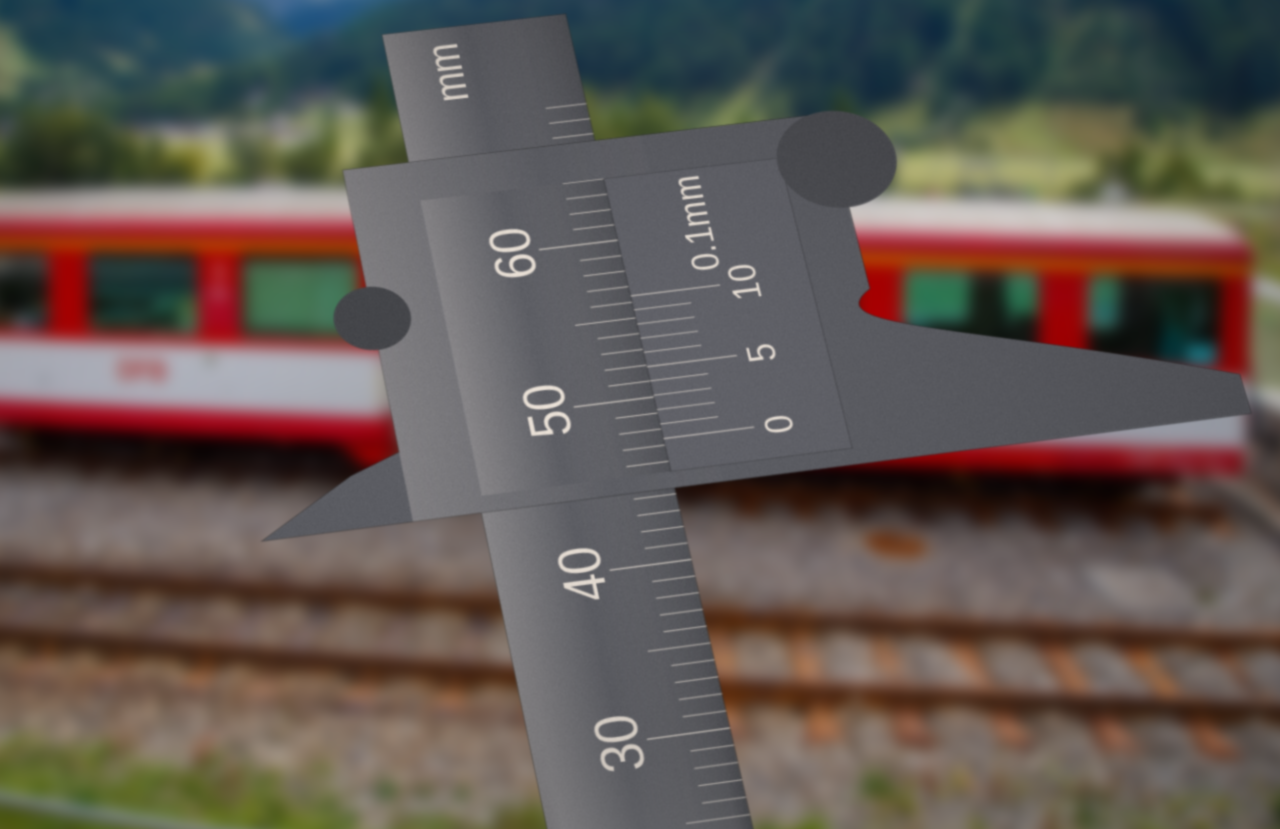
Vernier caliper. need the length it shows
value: 47.4 mm
